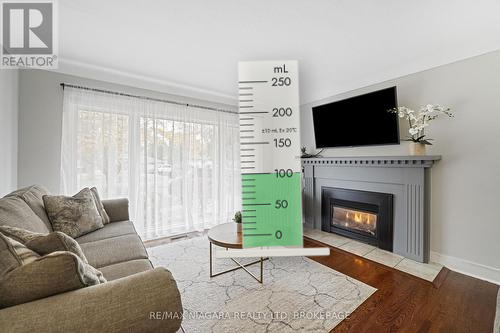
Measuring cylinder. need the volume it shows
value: 100 mL
